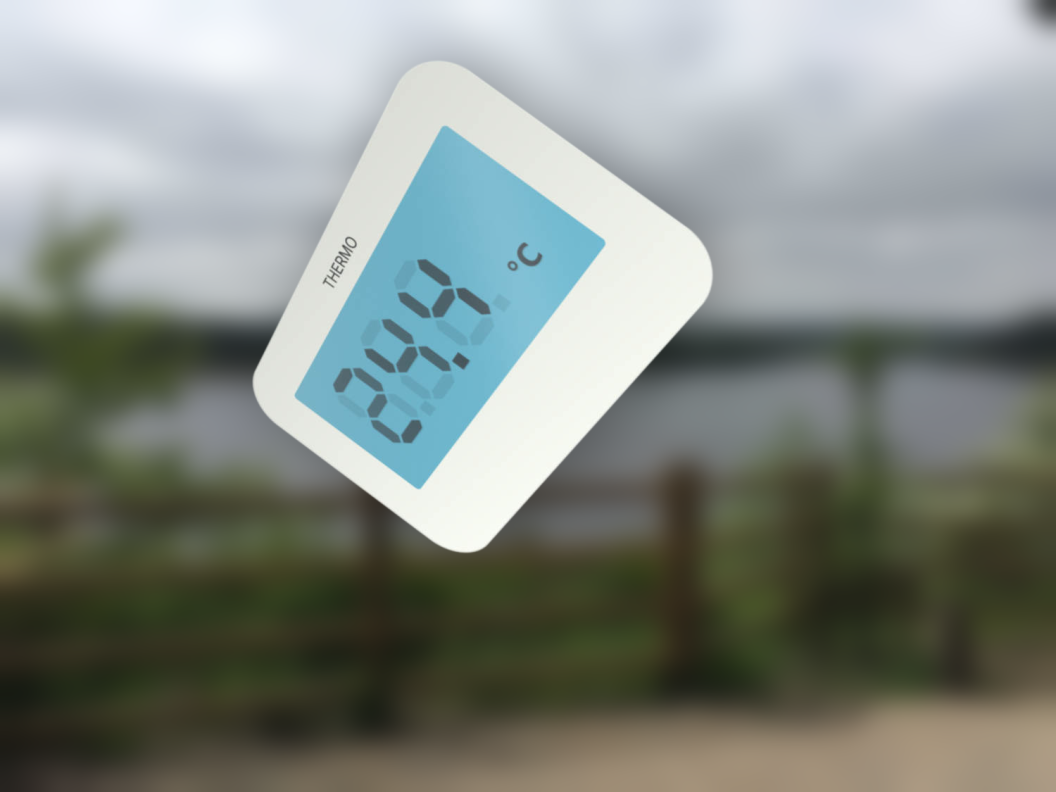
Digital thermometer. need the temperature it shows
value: 24.4 °C
